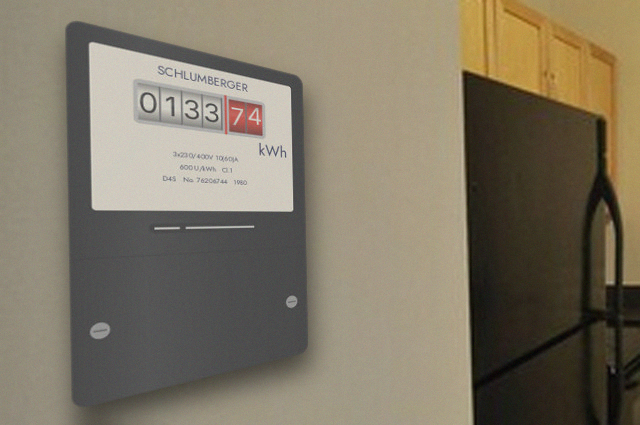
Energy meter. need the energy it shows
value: 133.74 kWh
